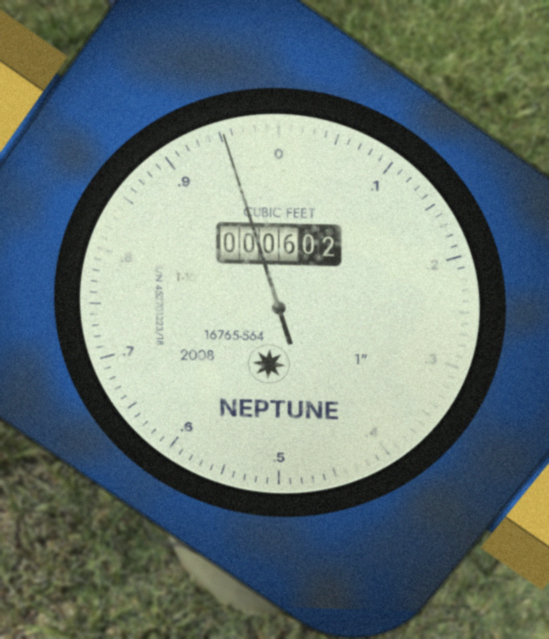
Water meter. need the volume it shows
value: 601.95 ft³
